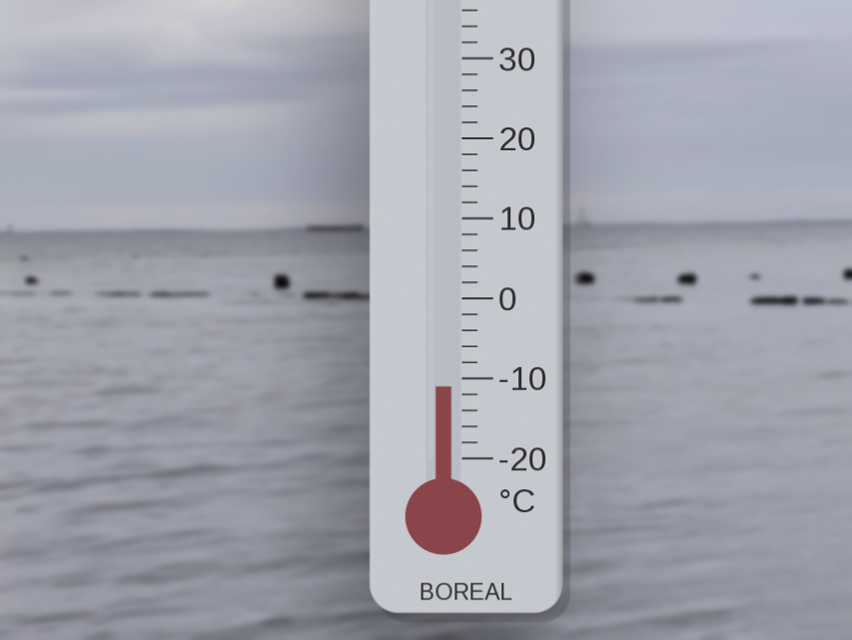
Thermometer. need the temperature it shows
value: -11 °C
